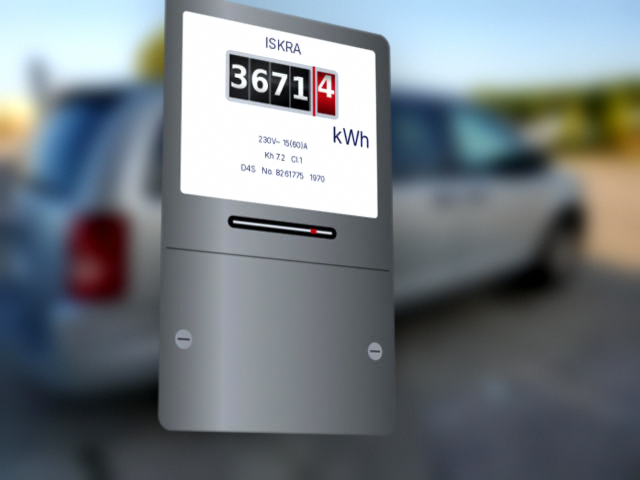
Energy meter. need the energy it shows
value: 3671.4 kWh
